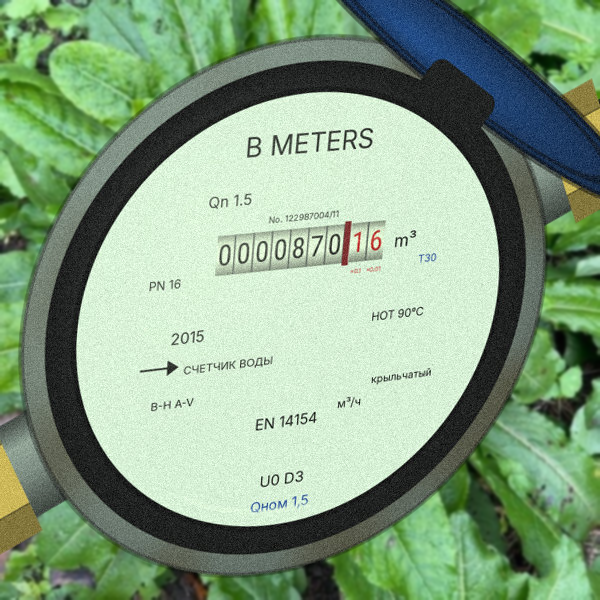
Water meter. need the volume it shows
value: 870.16 m³
